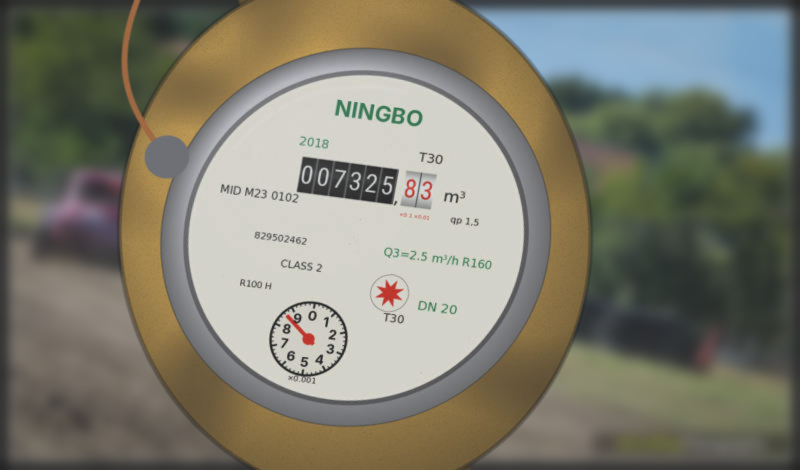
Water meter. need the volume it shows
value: 7325.838 m³
